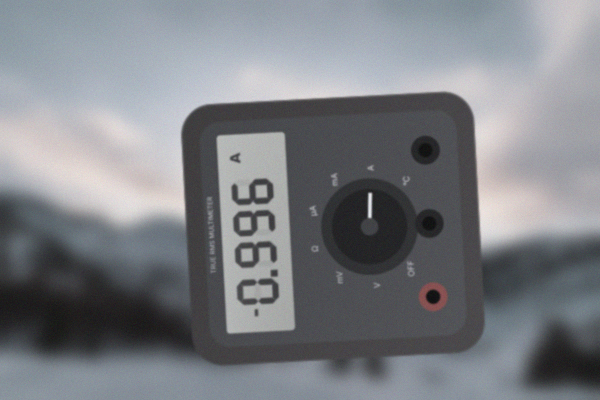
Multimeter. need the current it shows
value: -0.996 A
